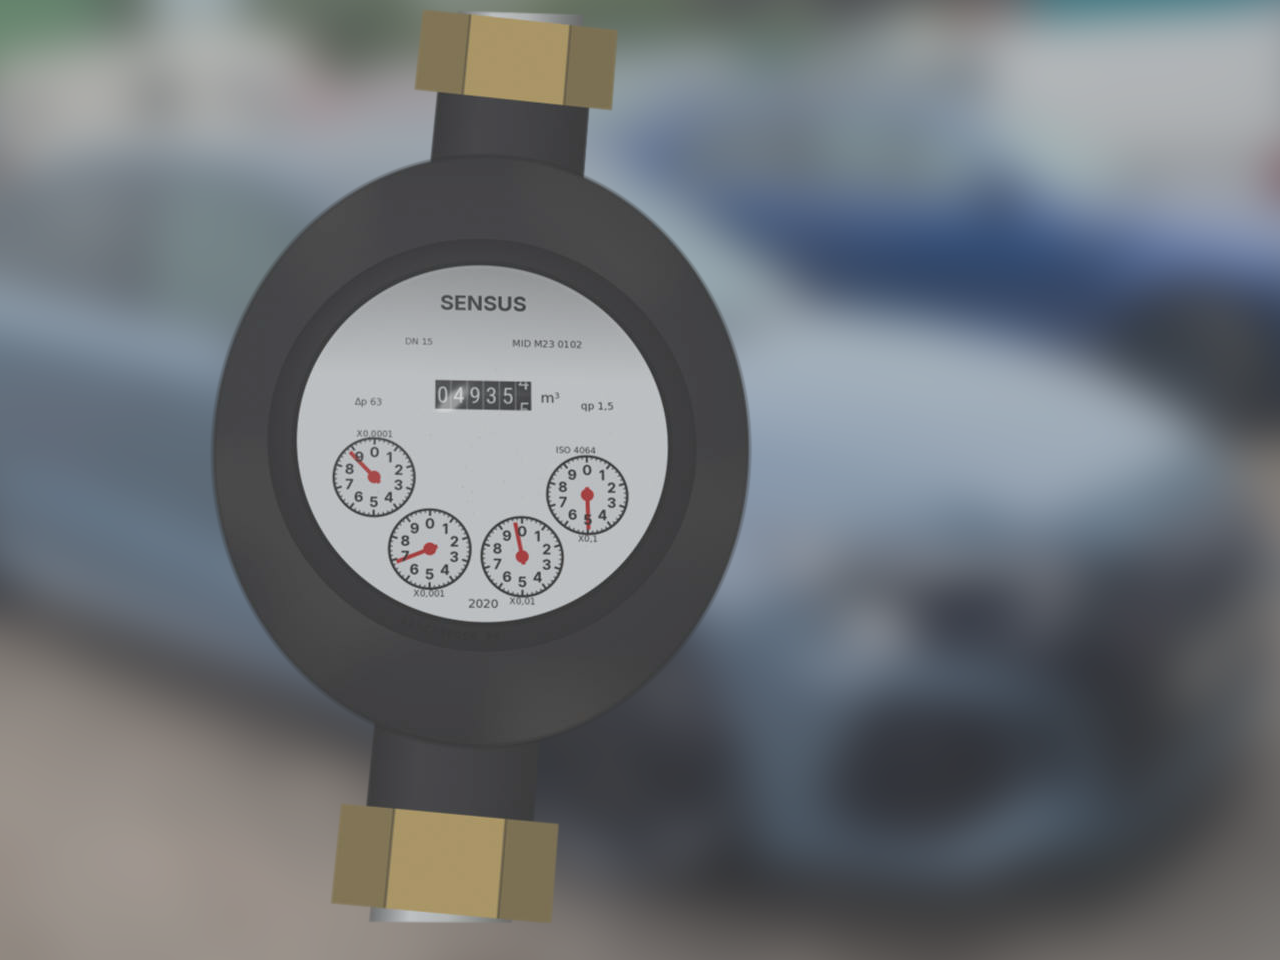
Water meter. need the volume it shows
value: 49354.4968 m³
